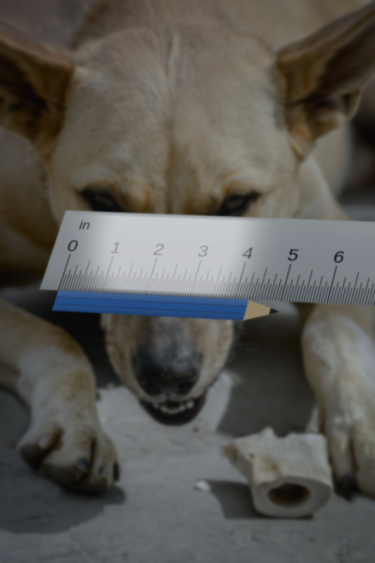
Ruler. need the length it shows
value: 5 in
